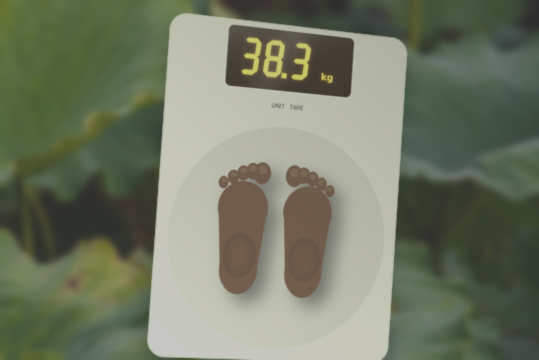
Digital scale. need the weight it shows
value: 38.3 kg
